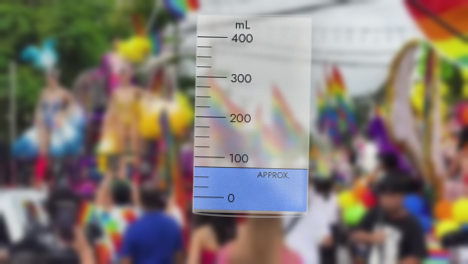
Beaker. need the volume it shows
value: 75 mL
